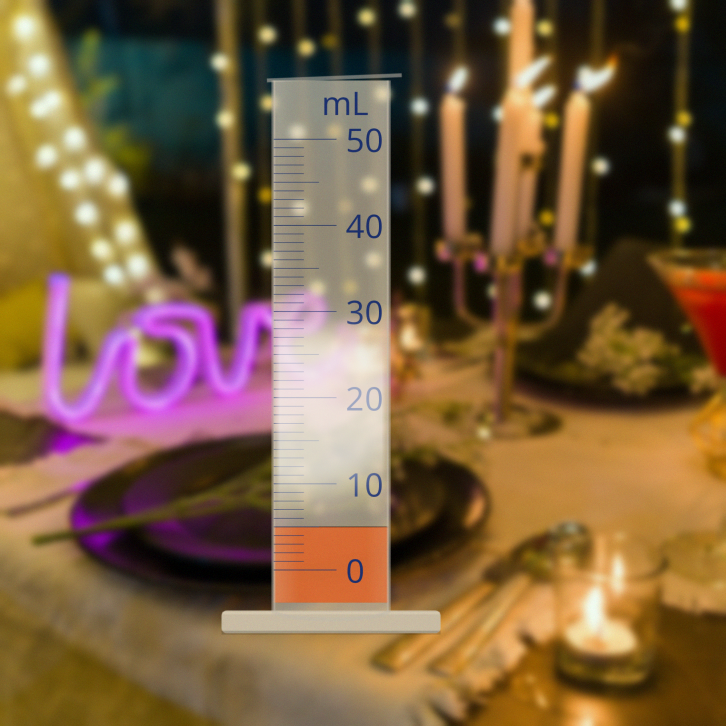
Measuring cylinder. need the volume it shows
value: 5 mL
